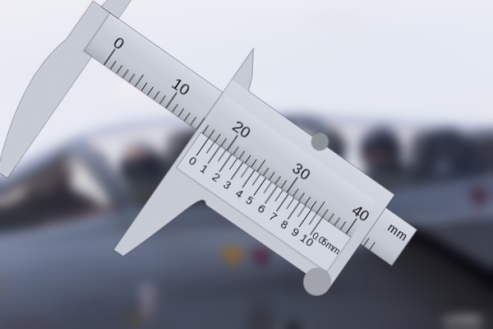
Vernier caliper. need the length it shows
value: 17.0 mm
